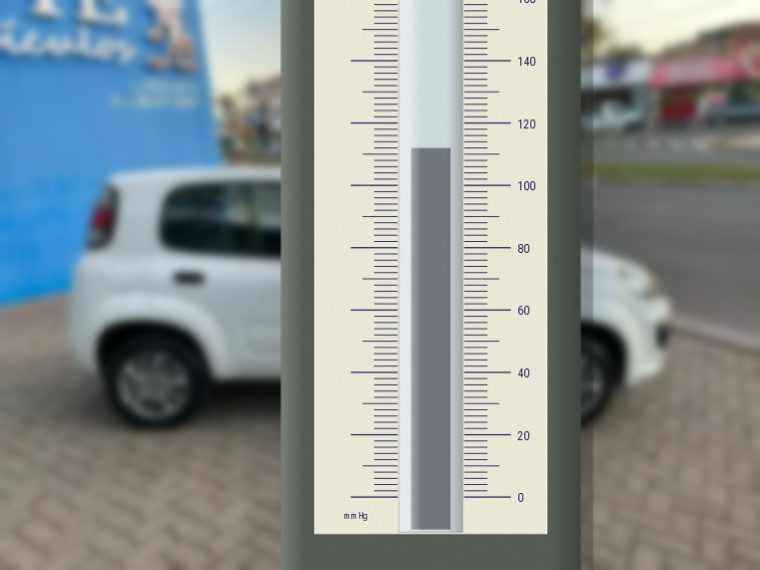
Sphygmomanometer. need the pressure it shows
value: 112 mmHg
